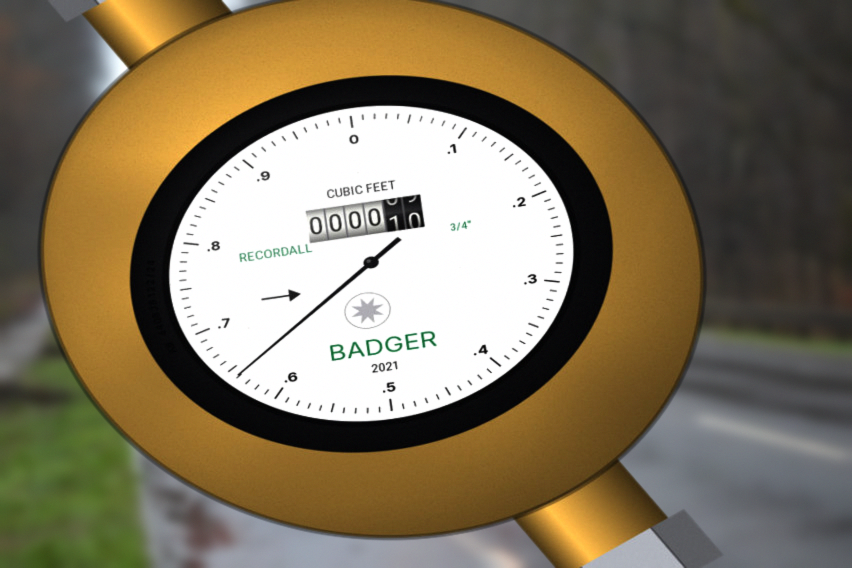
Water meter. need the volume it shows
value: 9.64 ft³
